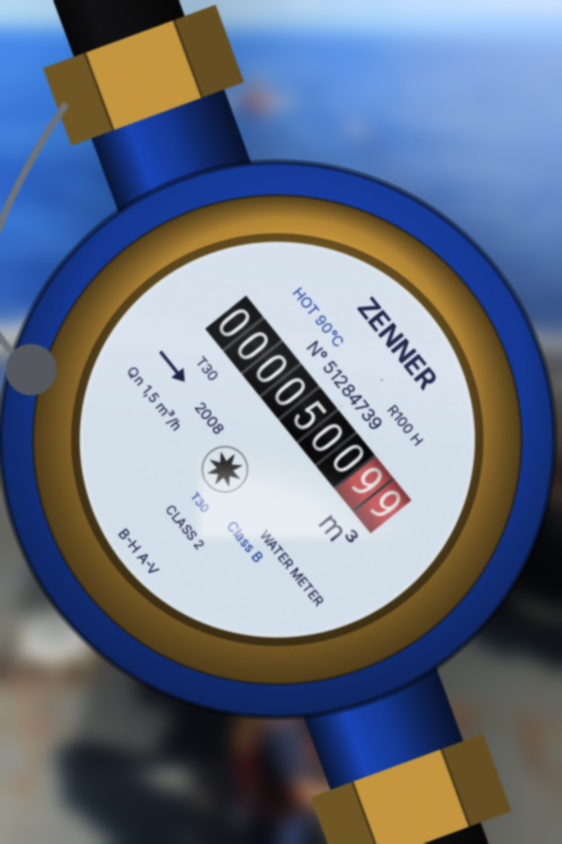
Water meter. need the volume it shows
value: 500.99 m³
